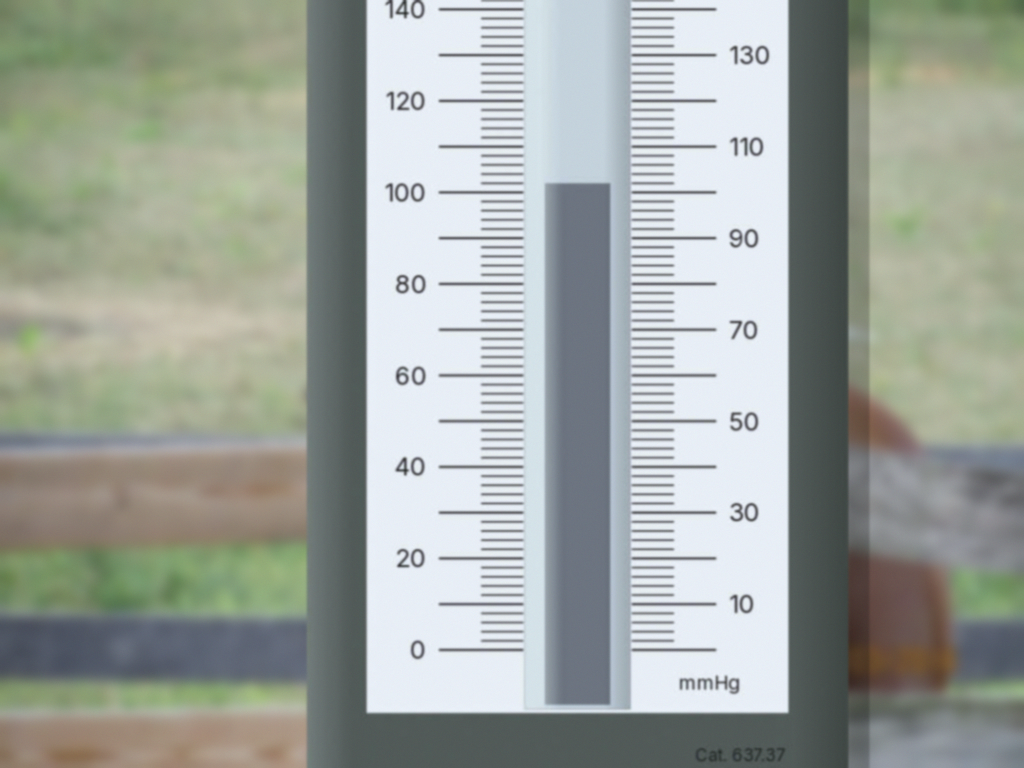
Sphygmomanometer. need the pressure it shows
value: 102 mmHg
